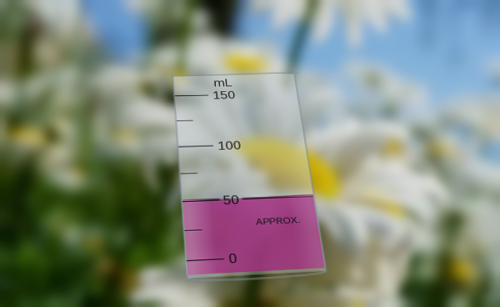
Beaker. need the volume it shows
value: 50 mL
